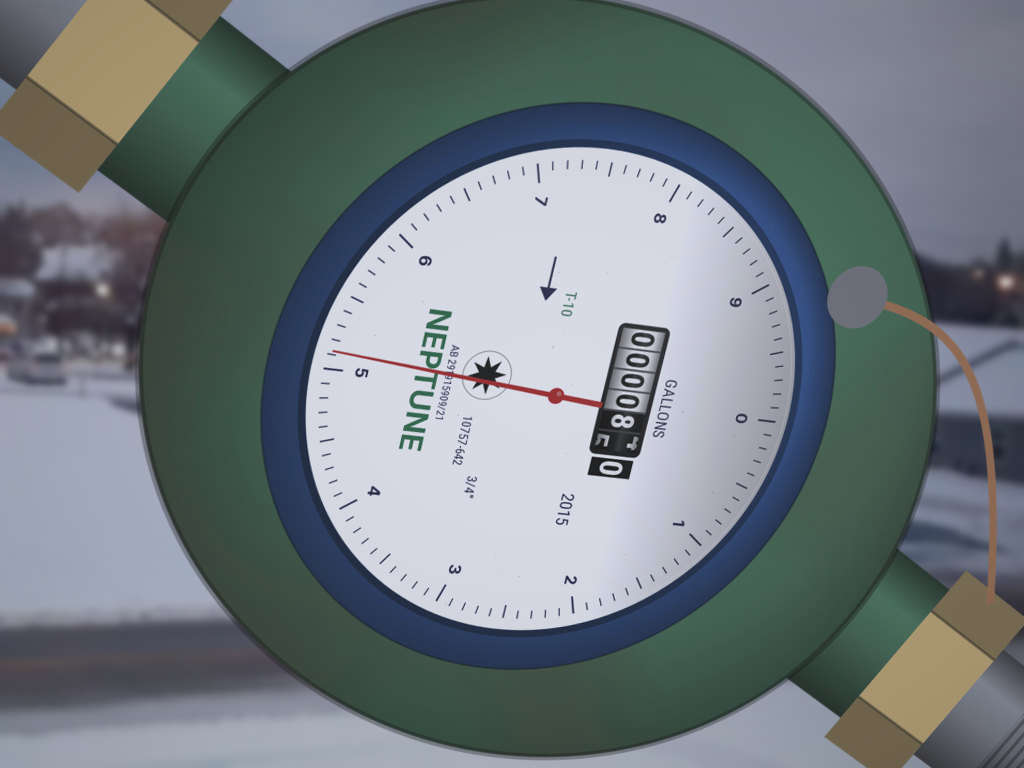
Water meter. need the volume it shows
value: 845.1 gal
